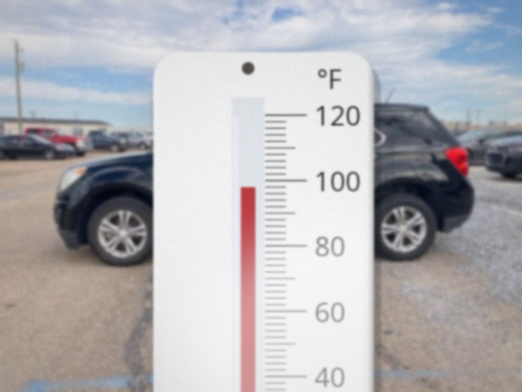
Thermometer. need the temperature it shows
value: 98 °F
